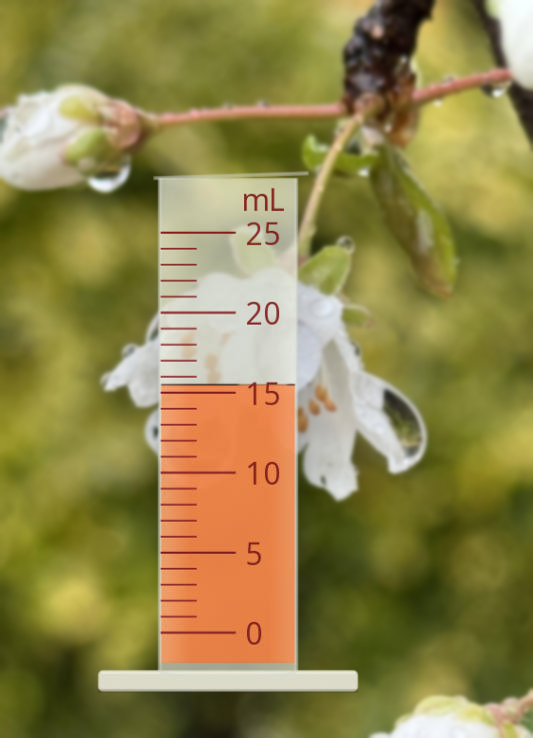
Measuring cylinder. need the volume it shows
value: 15.5 mL
